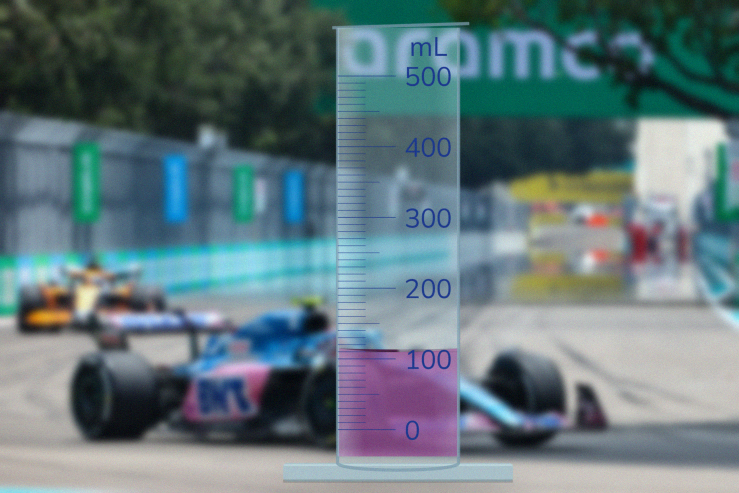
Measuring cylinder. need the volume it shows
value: 110 mL
